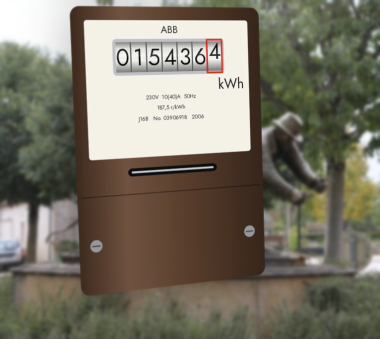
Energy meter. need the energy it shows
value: 15436.4 kWh
